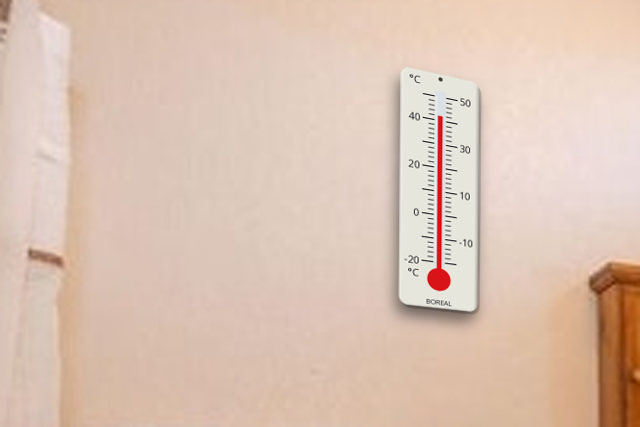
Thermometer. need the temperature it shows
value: 42 °C
